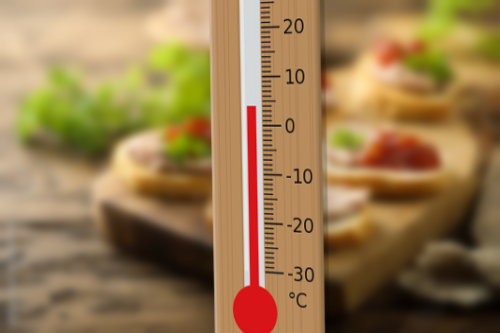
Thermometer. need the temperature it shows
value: 4 °C
